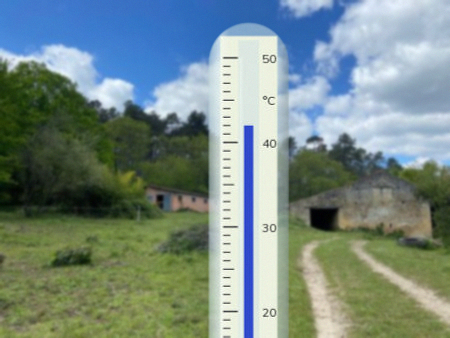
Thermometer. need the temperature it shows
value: 42 °C
